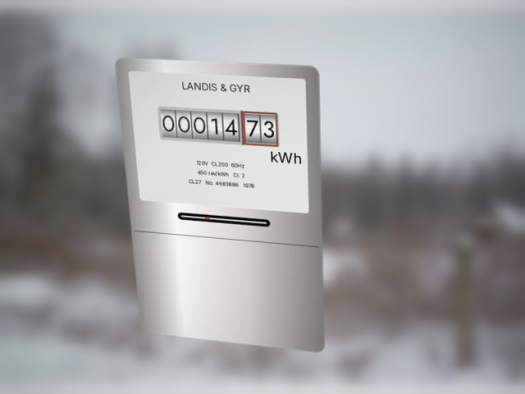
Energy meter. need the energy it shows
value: 14.73 kWh
